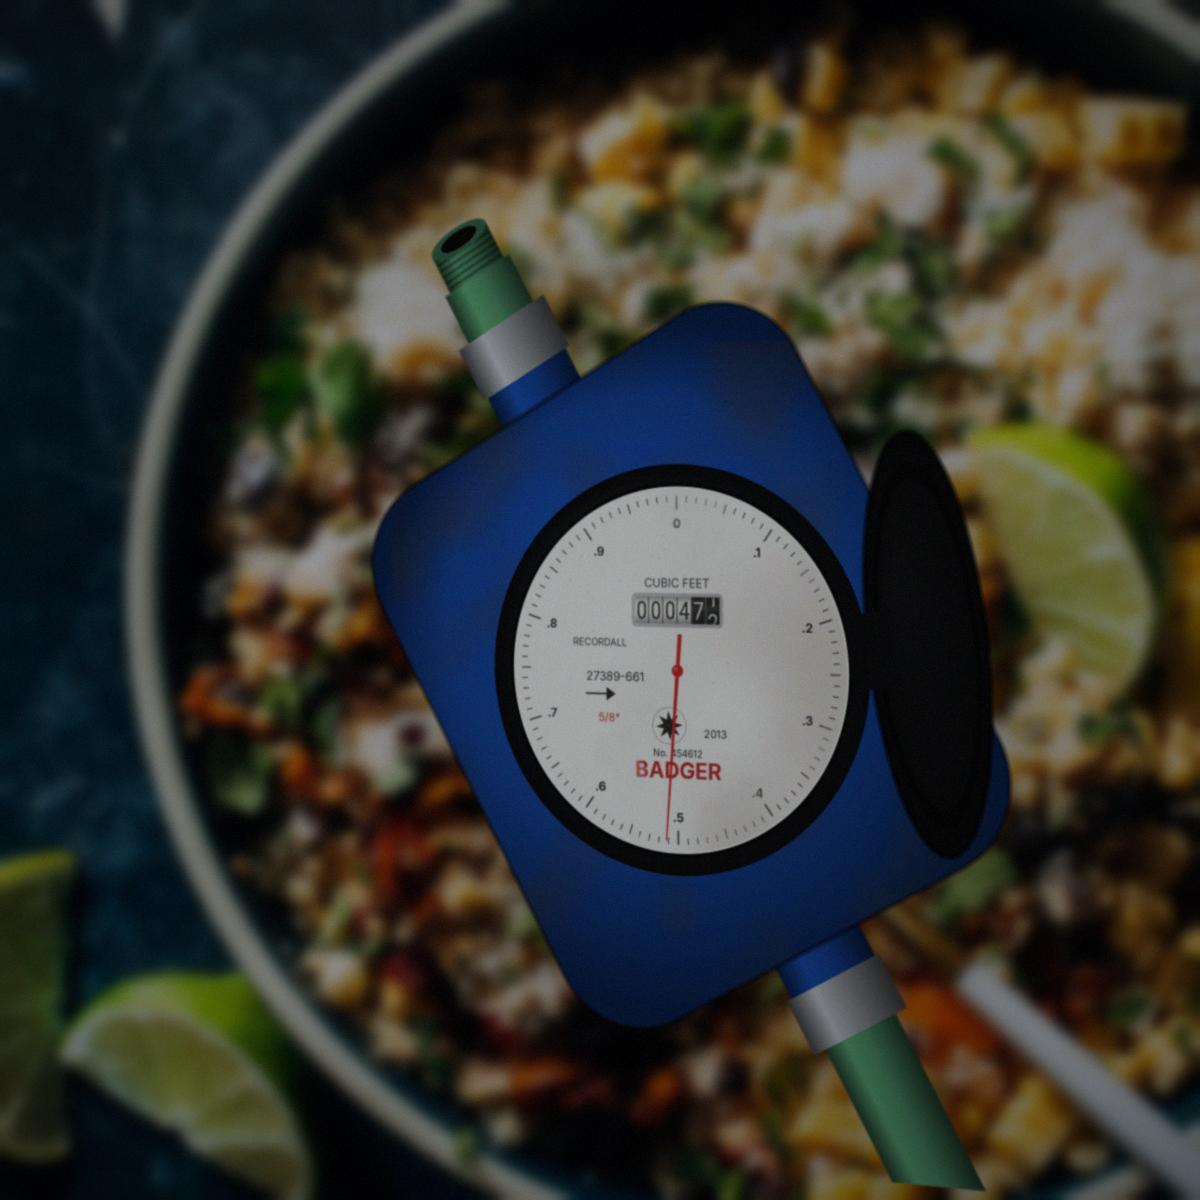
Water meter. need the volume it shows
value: 471.51 ft³
